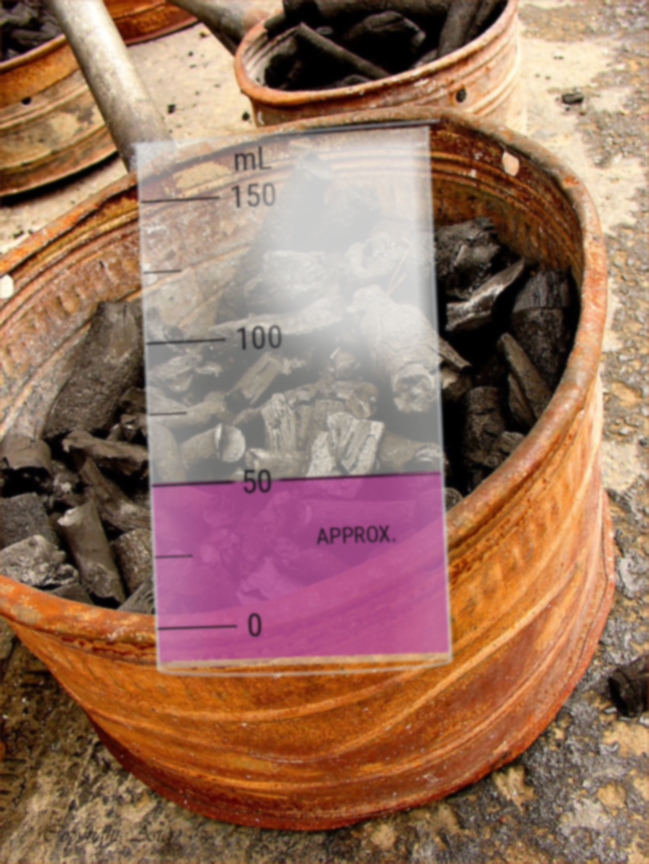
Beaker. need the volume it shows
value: 50 mL
